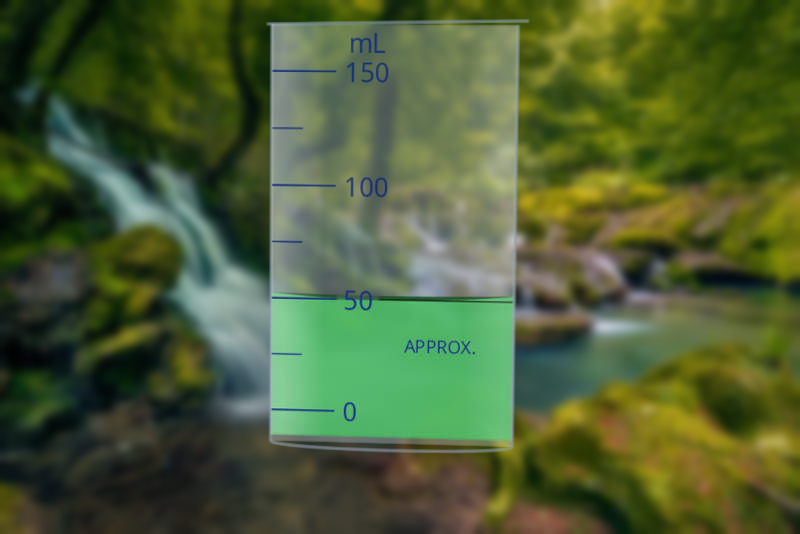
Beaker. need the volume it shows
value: 50 mL
